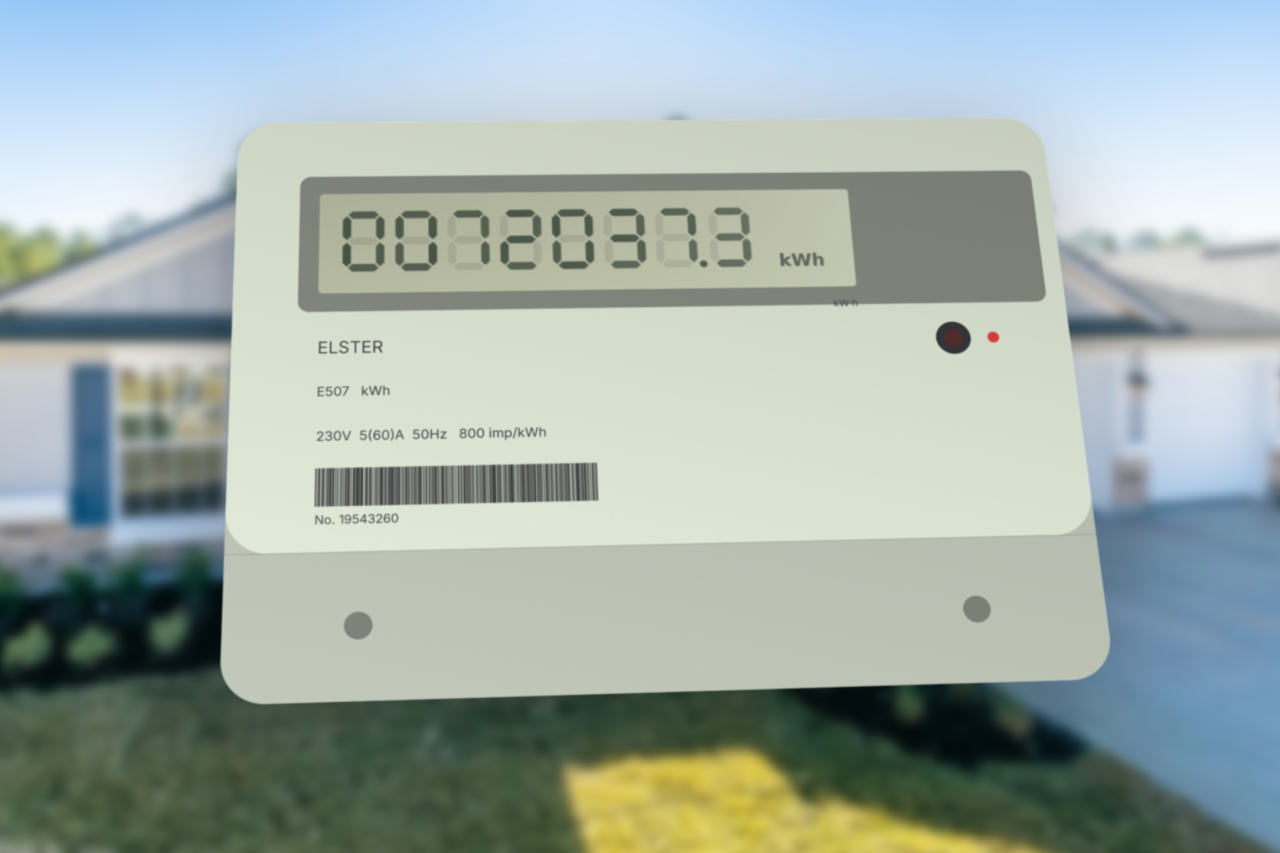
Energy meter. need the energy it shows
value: 72037.3 kWh
